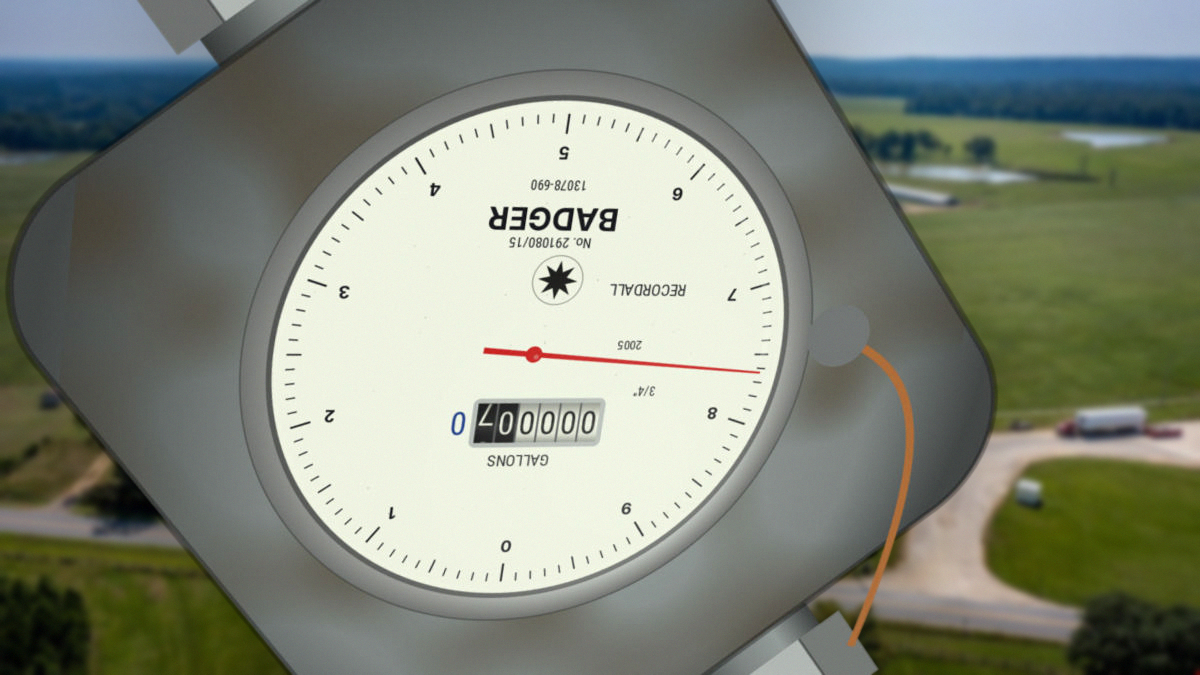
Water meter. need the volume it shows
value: 67.6 gal
